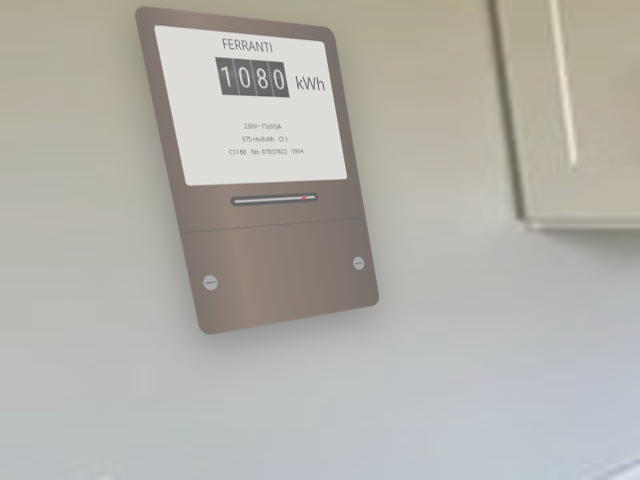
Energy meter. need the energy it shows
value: 1080 kWh
